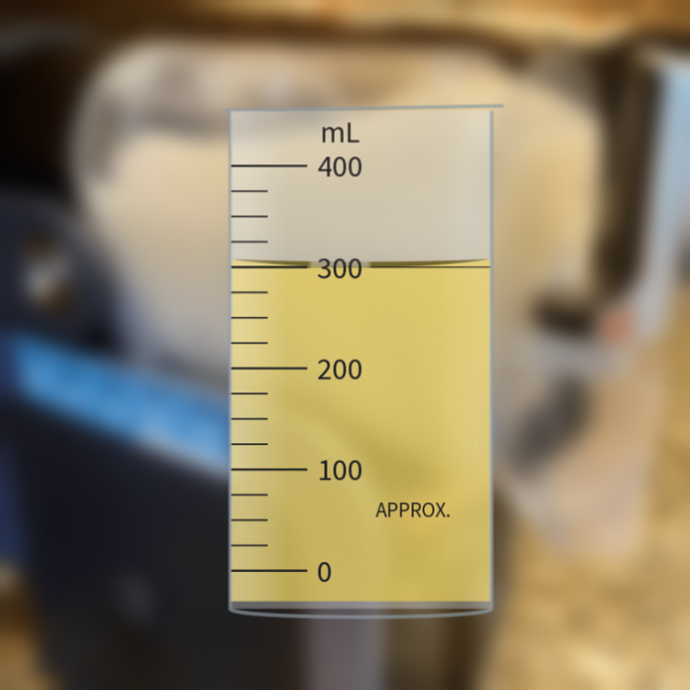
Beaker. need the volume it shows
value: 300 mL
